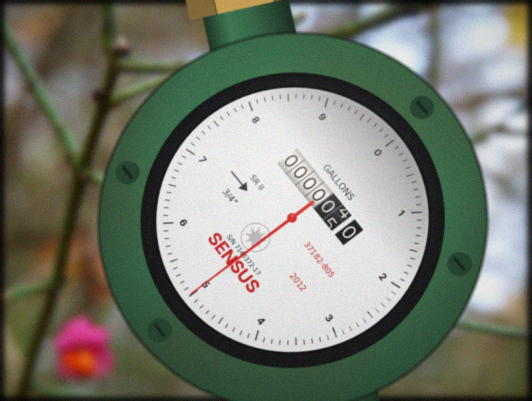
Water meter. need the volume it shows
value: 45.0 gal
